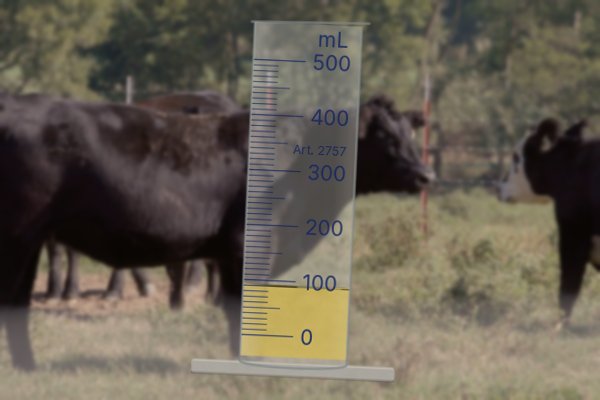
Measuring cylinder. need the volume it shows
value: 90 mL
